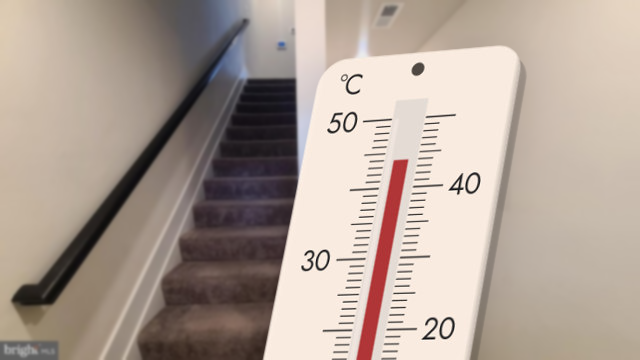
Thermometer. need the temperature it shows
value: 44 °C
